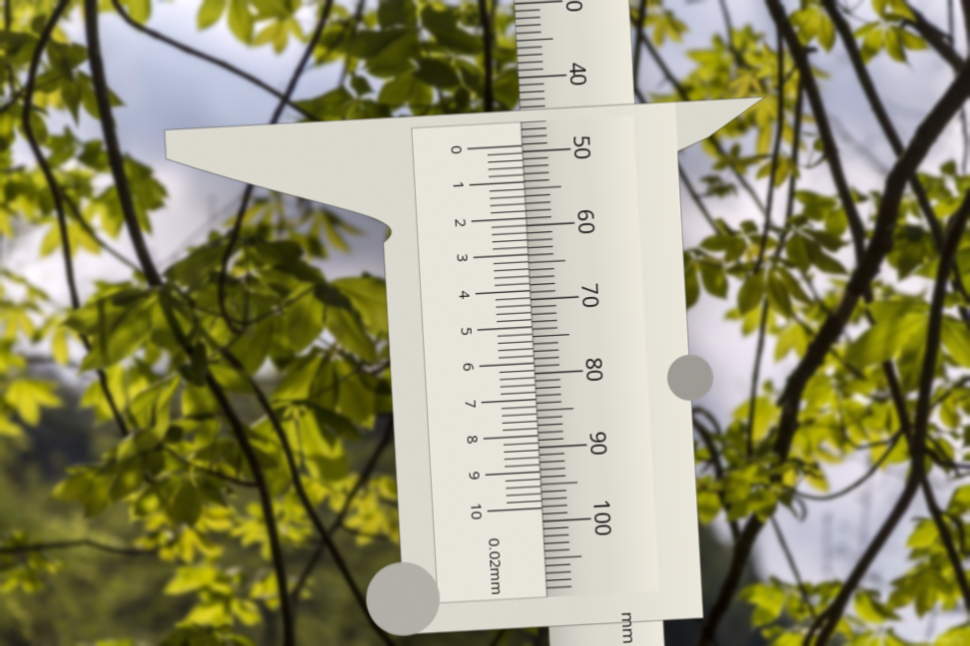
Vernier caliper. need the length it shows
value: 49.2 mm
